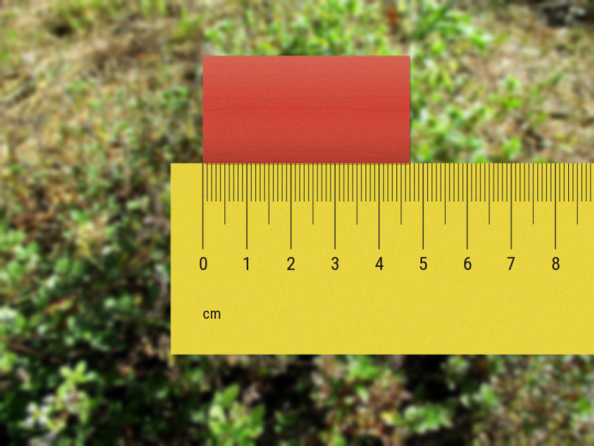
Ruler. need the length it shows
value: 4.7 cm
